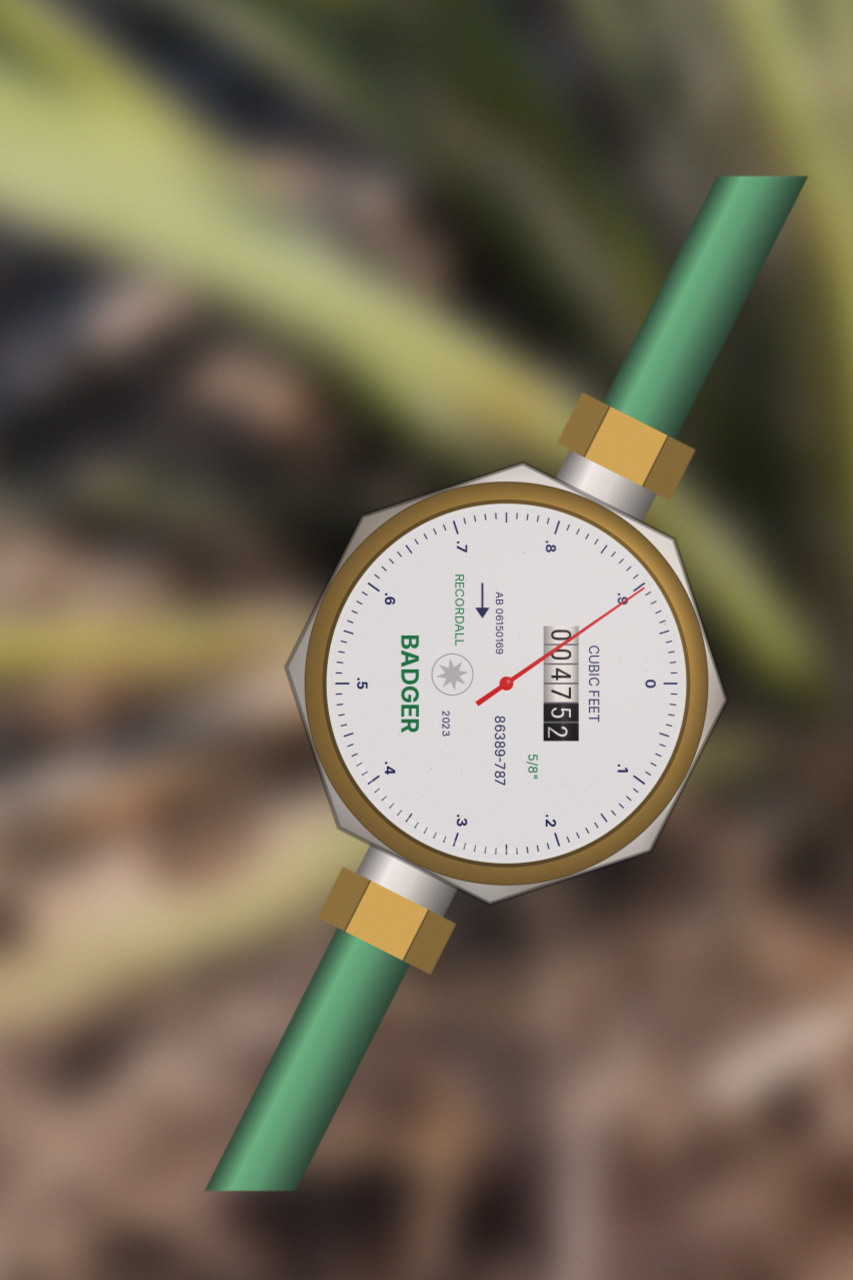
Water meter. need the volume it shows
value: 4751.90 ft³
